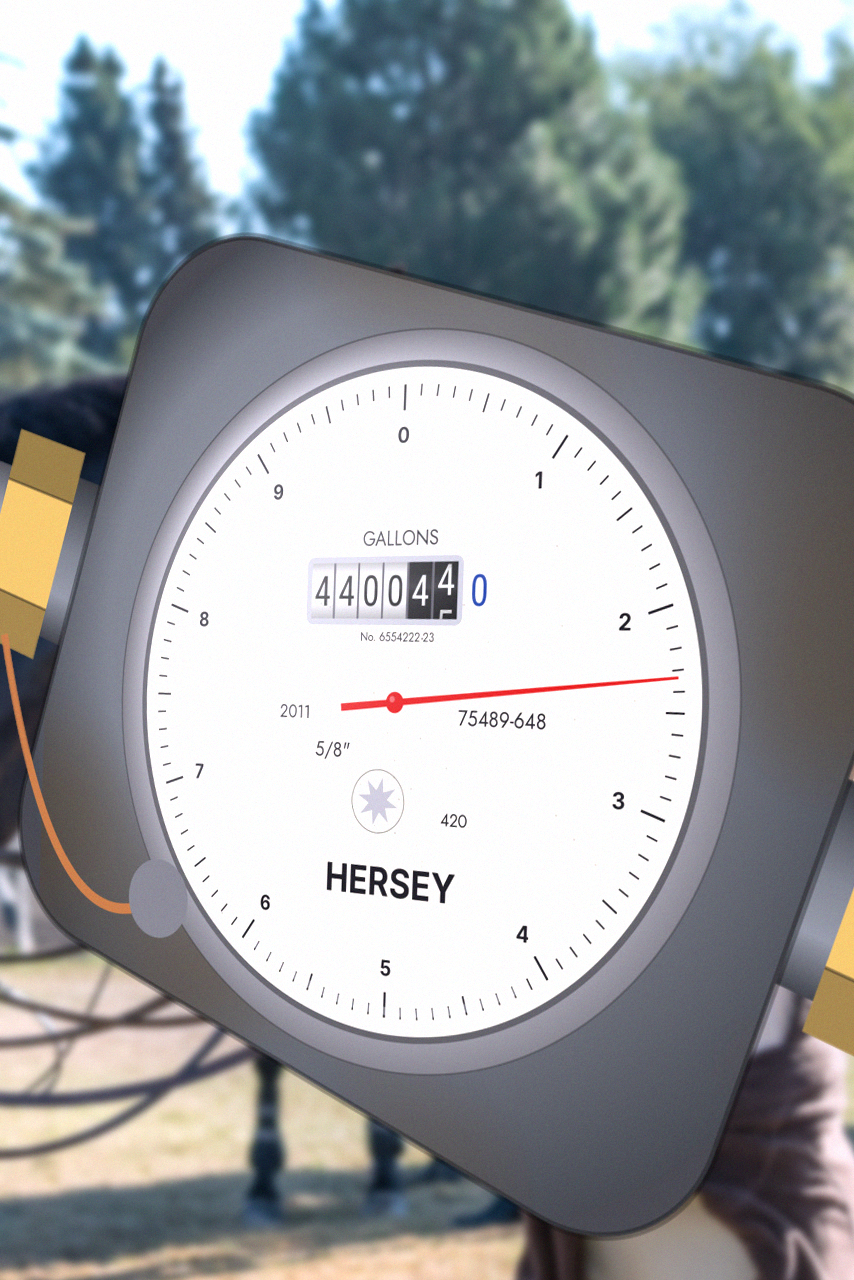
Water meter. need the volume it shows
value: 4400442.3 gal
